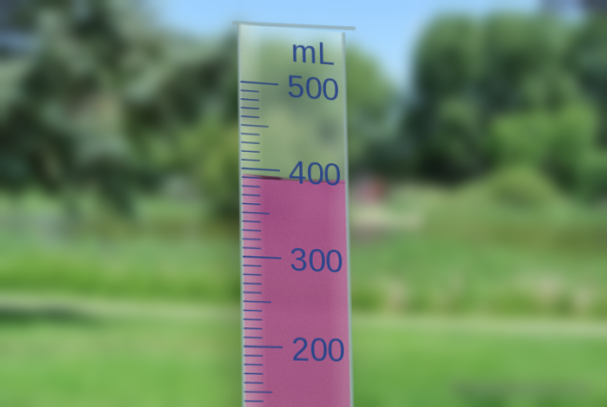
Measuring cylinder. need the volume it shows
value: 390 mL
